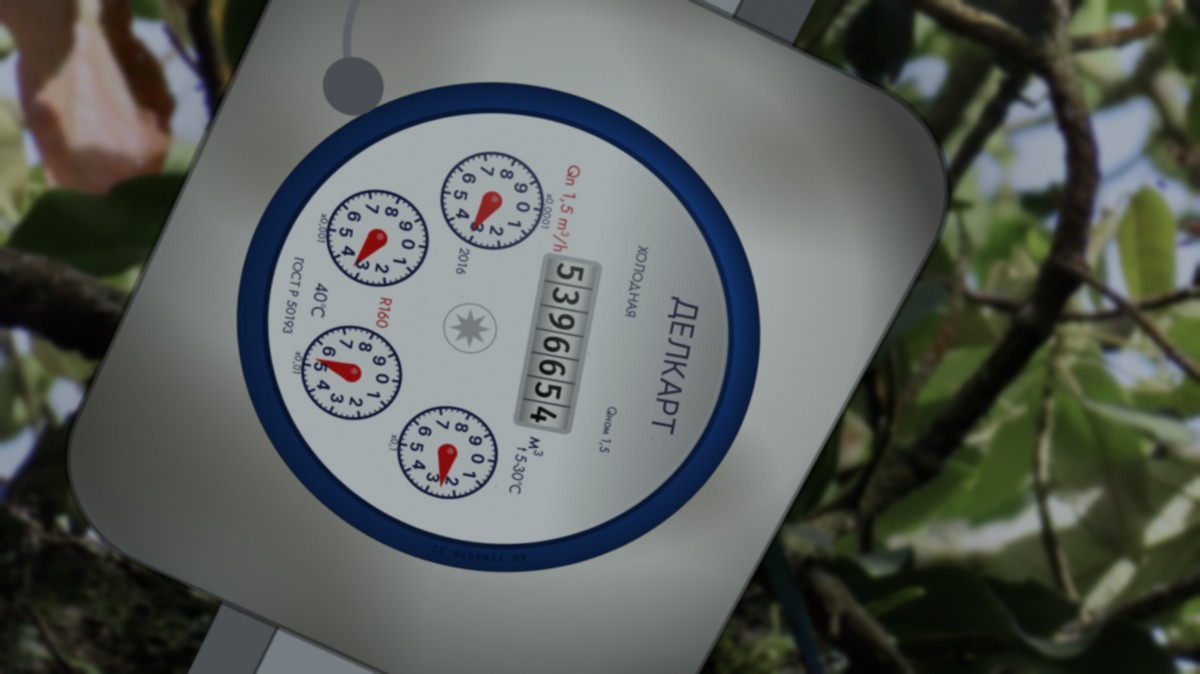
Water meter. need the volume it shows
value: 5396654.2533 m³
